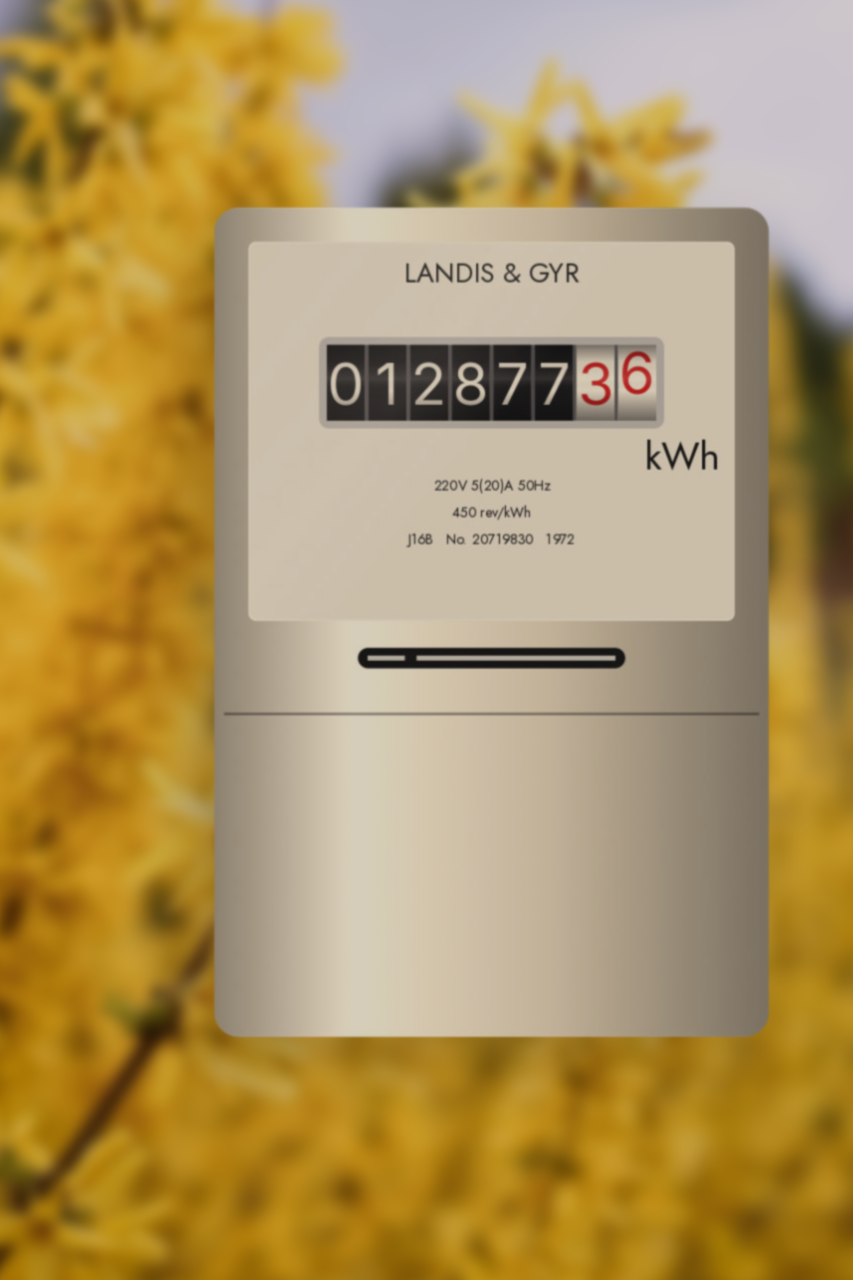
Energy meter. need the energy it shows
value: 12877.36 kWh
